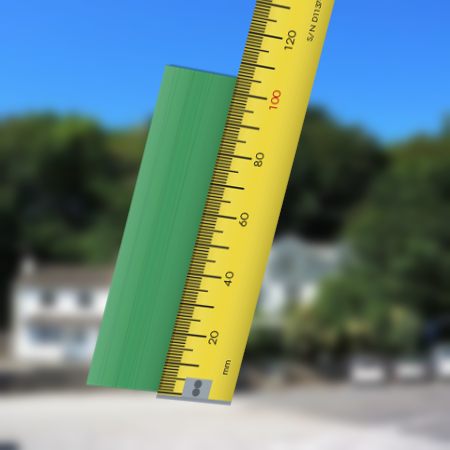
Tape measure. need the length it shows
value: 105 mm
